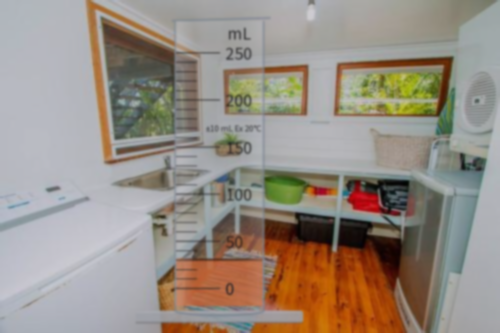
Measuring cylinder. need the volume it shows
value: 30 mL
